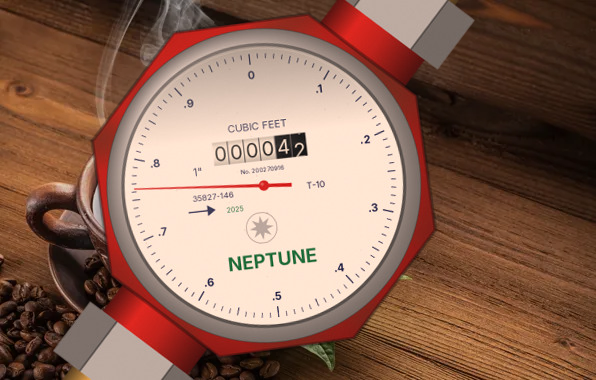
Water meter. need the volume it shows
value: 41.76 ft³
